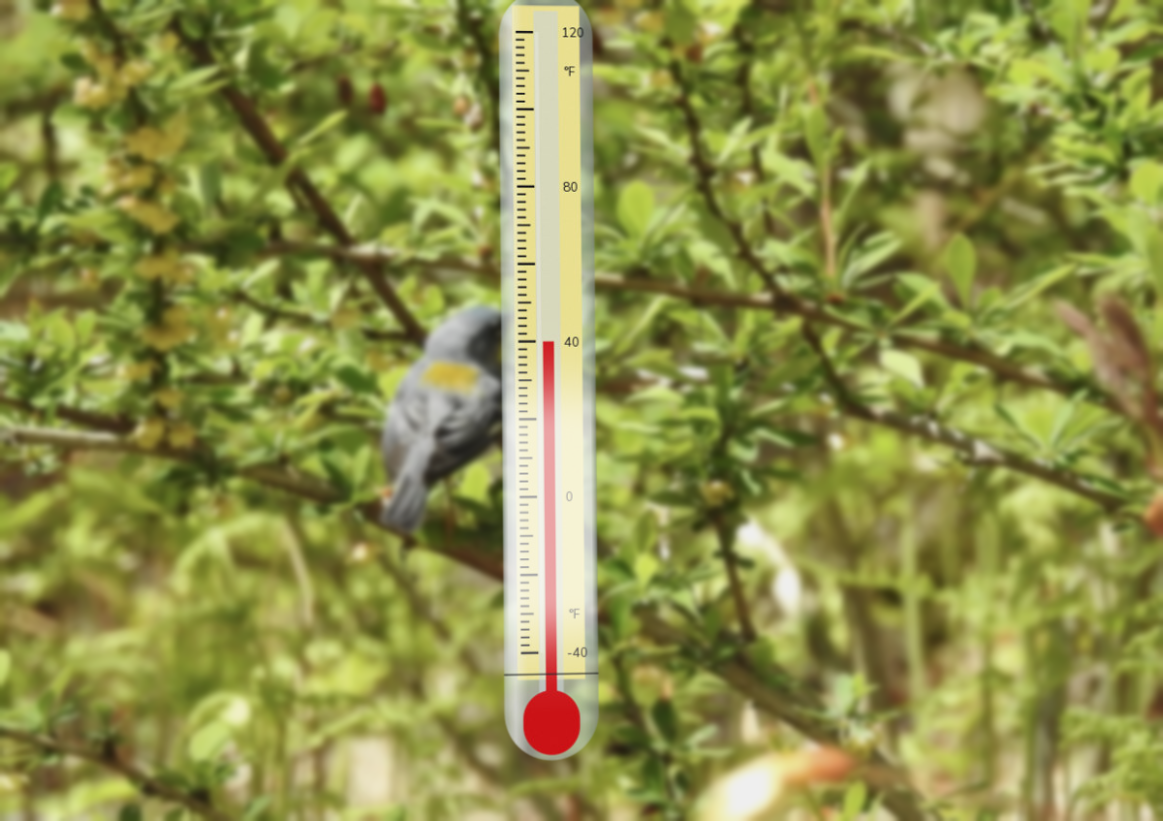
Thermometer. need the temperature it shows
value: 40 °F
